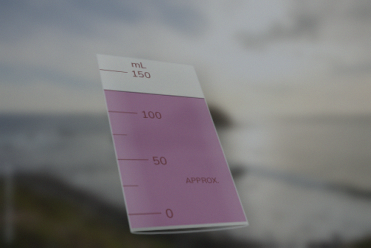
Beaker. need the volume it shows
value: 125 mL
